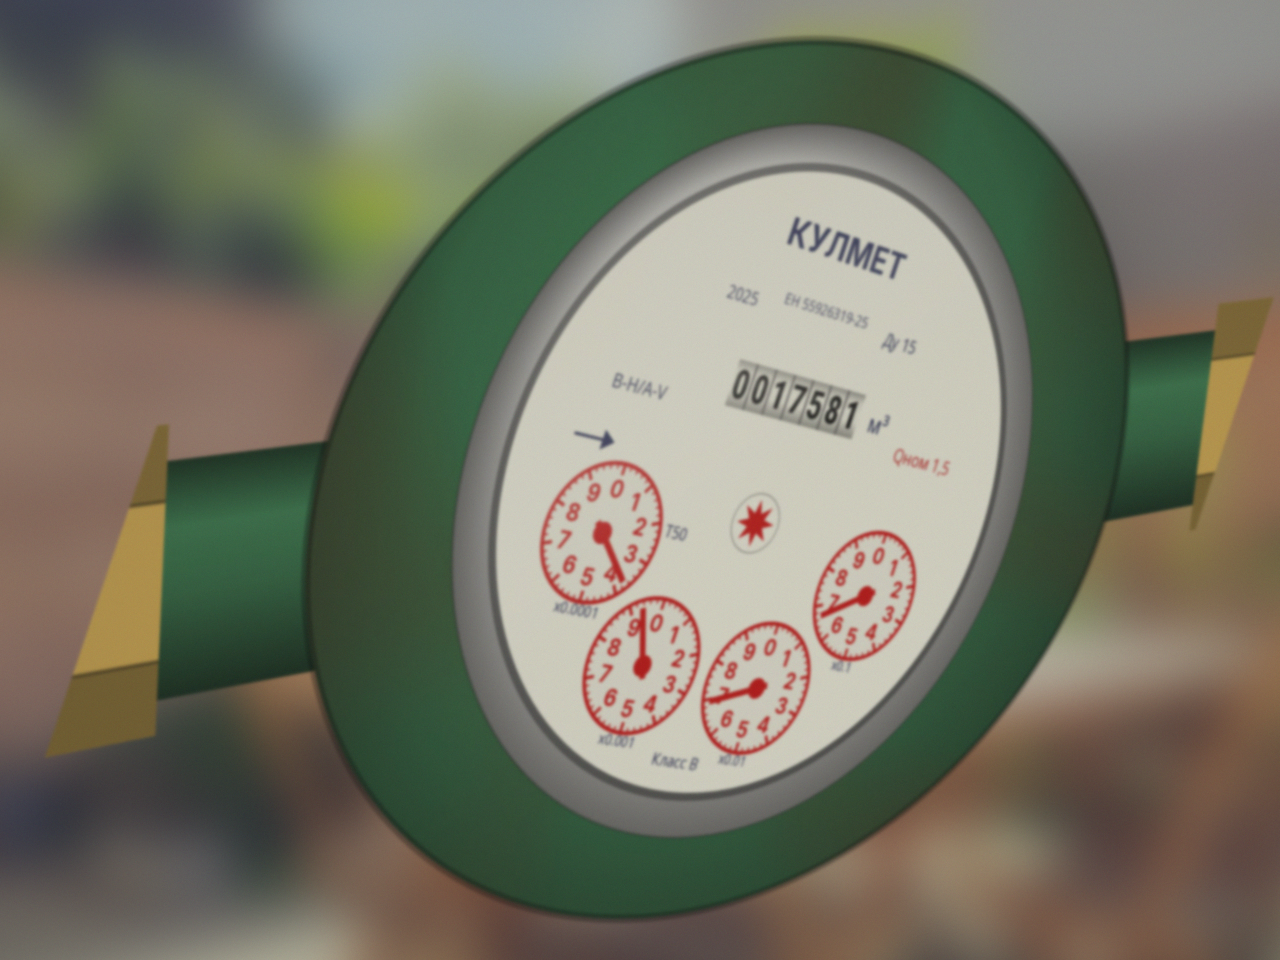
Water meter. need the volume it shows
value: 17581.6693 m³
